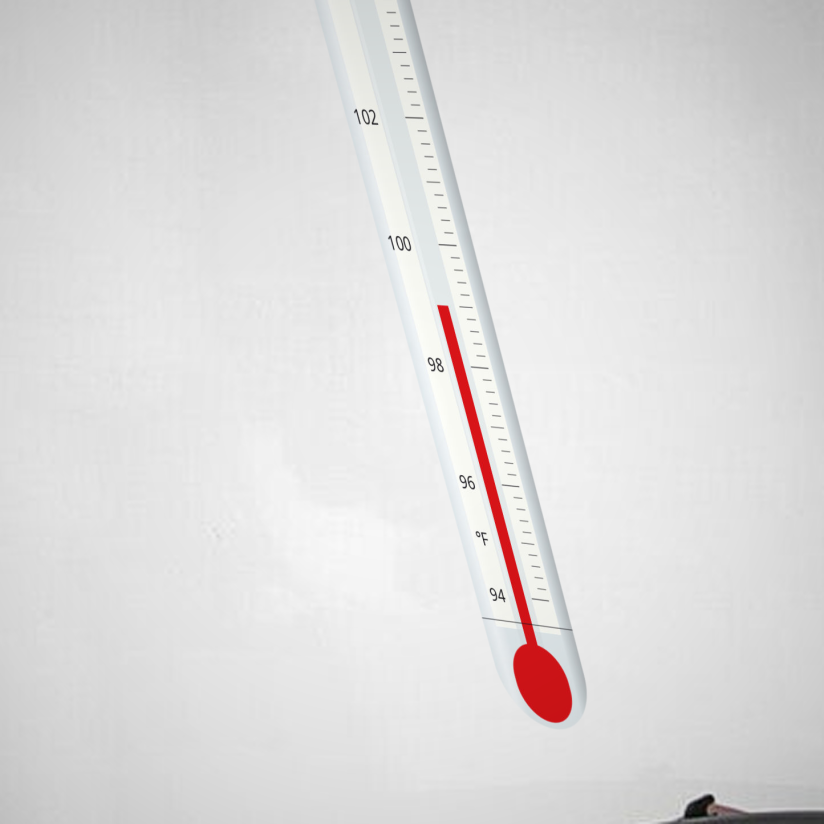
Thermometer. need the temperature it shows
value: 99 °F
